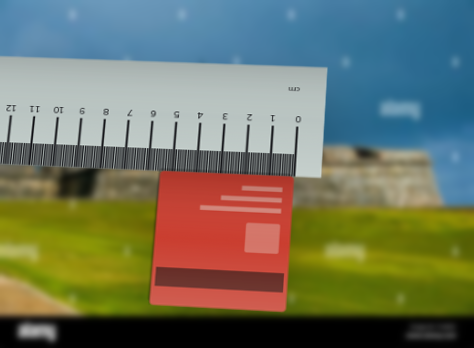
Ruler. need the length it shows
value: 5.5 cm
